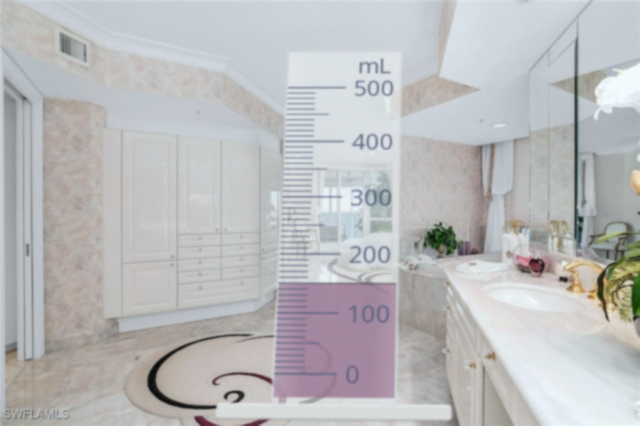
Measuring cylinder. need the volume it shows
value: 150 mL
